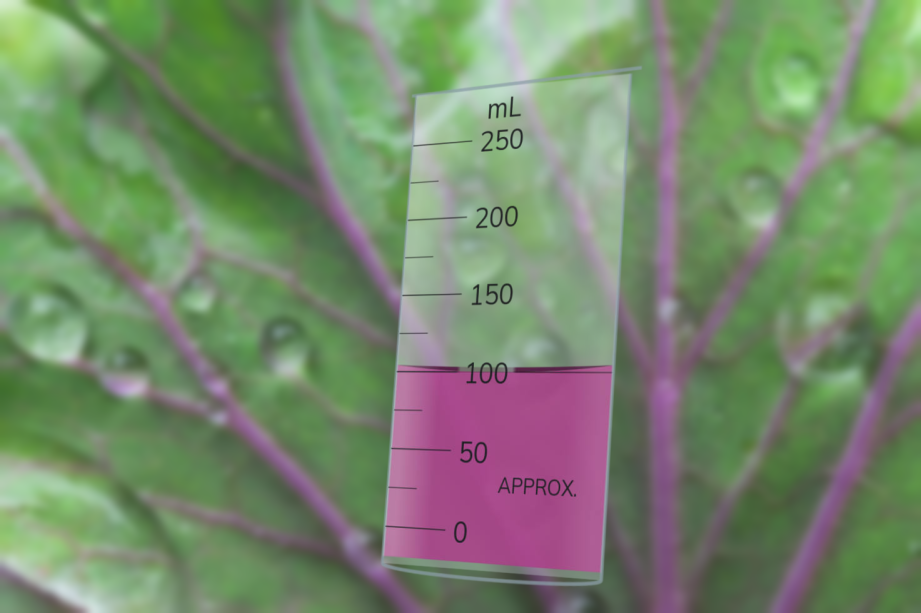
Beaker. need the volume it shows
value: 100 mL
